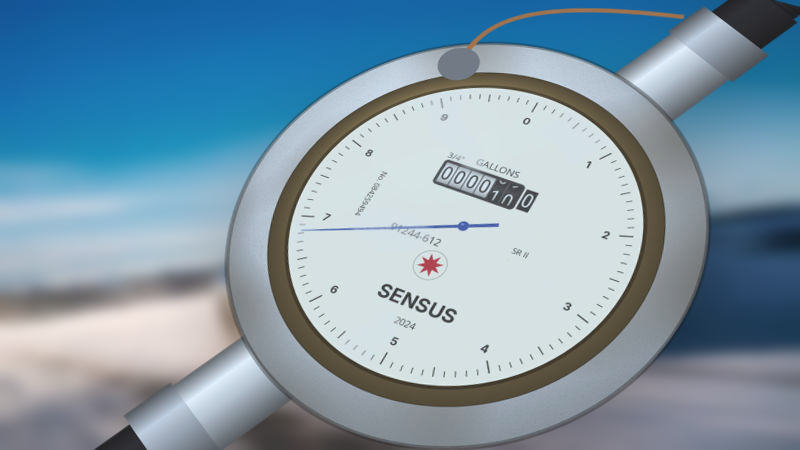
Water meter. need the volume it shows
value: 96.8 gal
